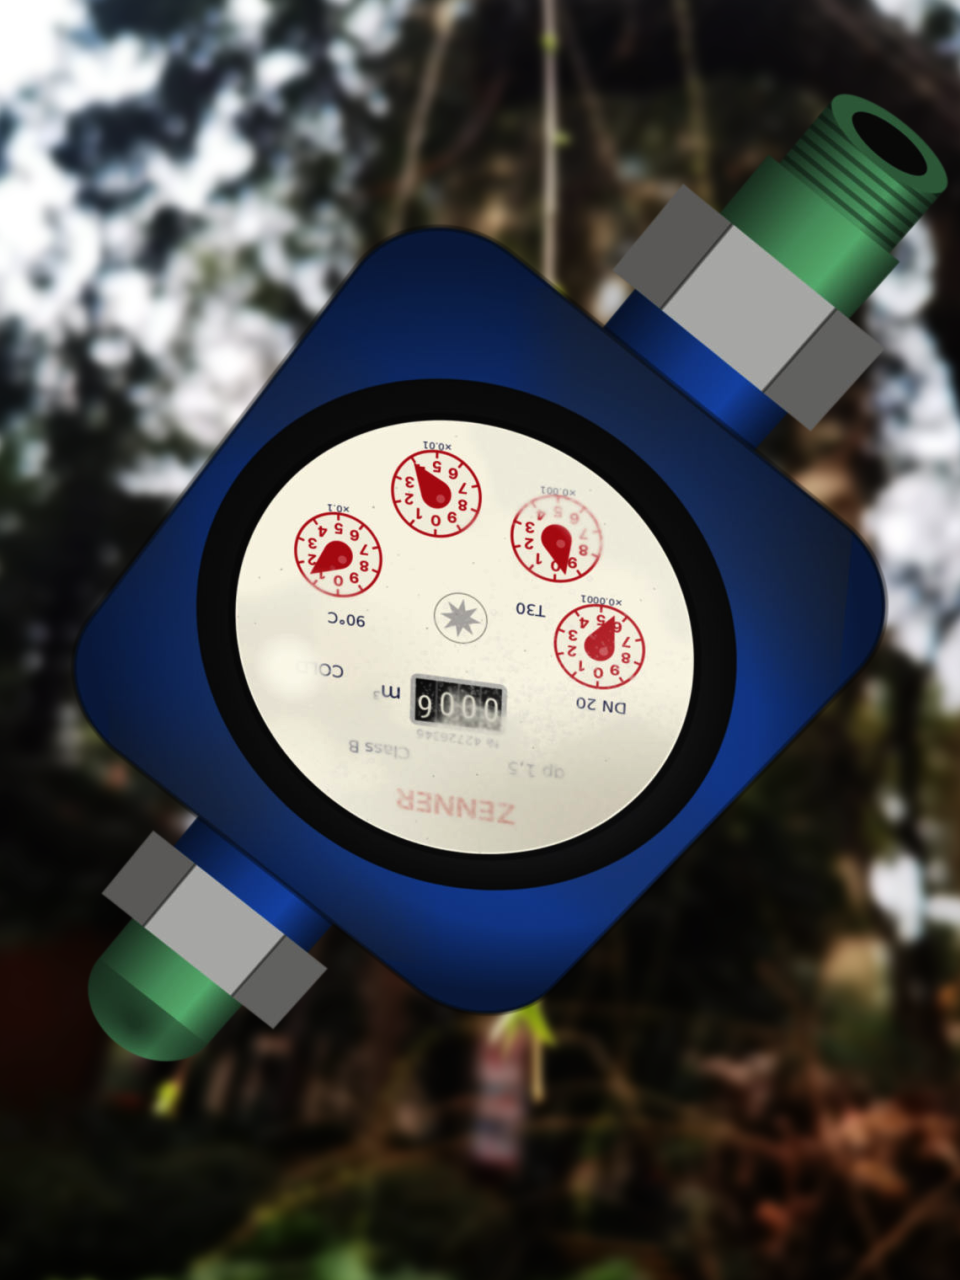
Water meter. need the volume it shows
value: 6.1395 m³
